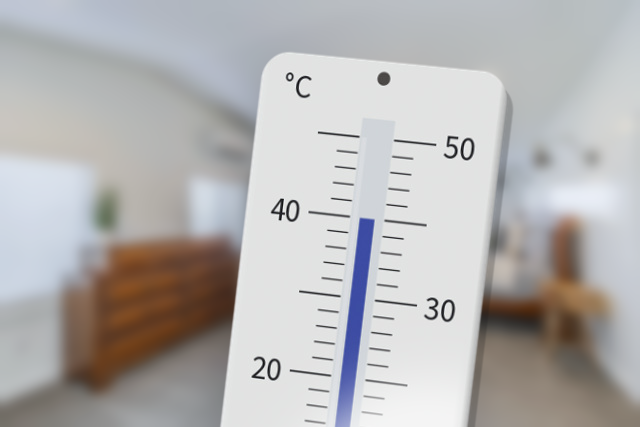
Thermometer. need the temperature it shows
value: 40 °C
